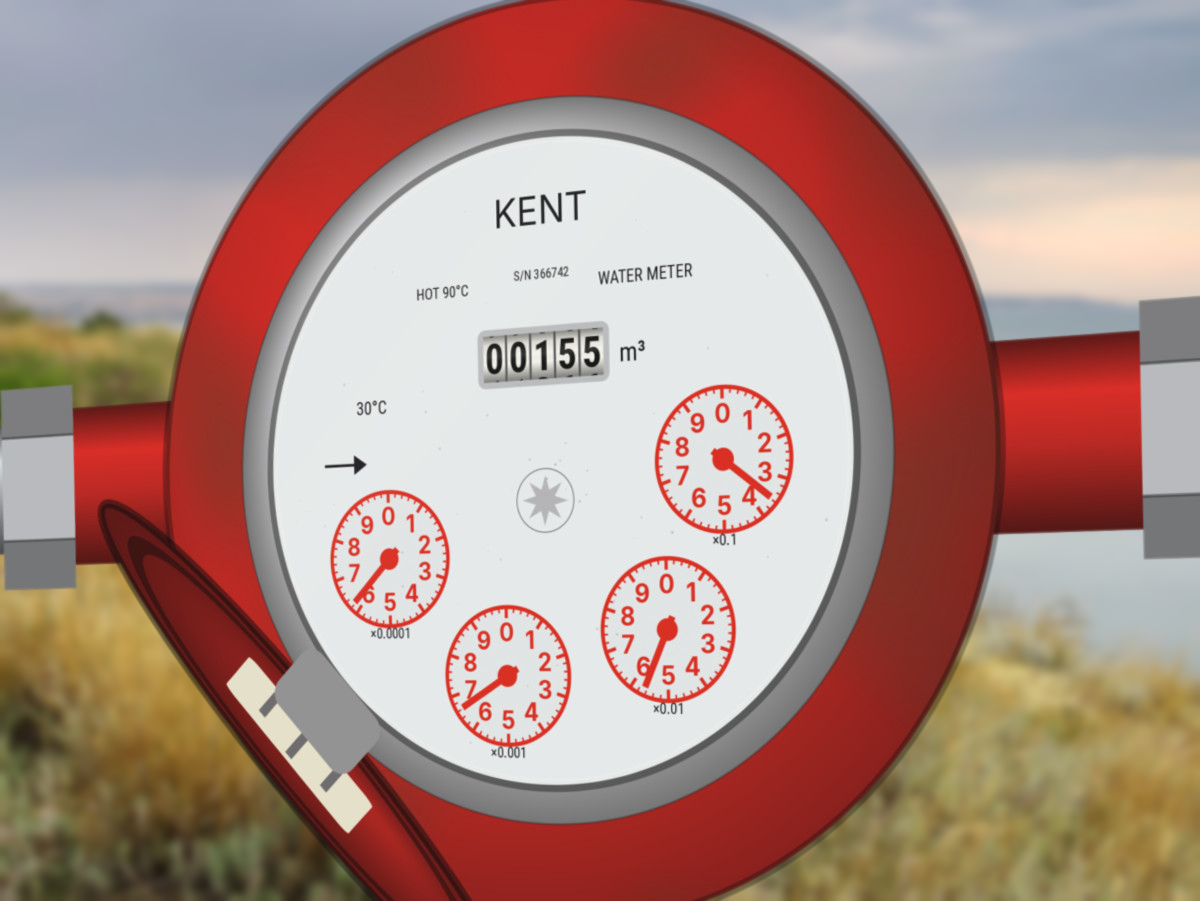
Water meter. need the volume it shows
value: 155.3566 m³
